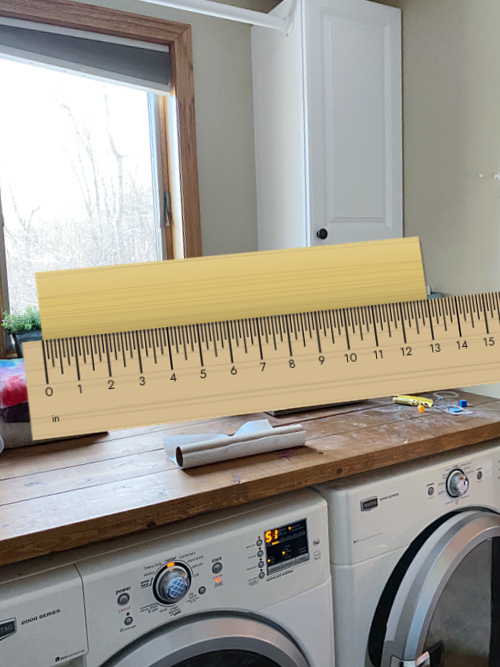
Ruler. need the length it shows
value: 13 in
